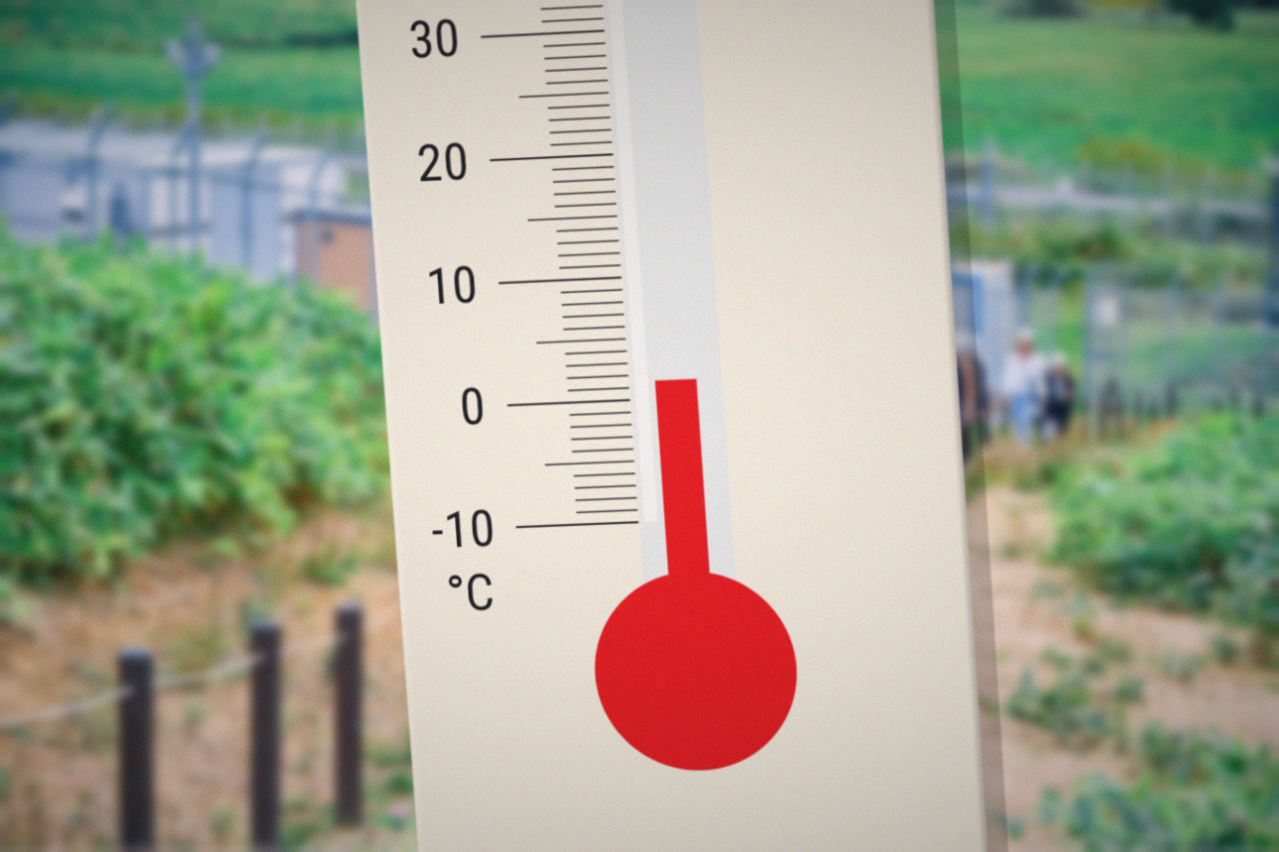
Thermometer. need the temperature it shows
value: 1.5 °C
